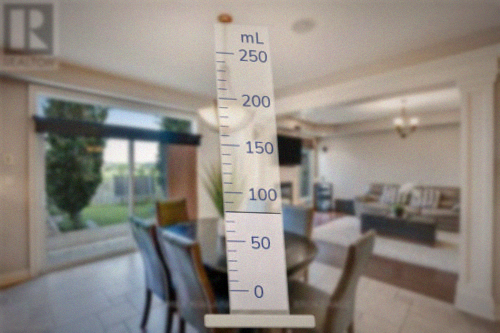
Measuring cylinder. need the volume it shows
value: 80 mL
